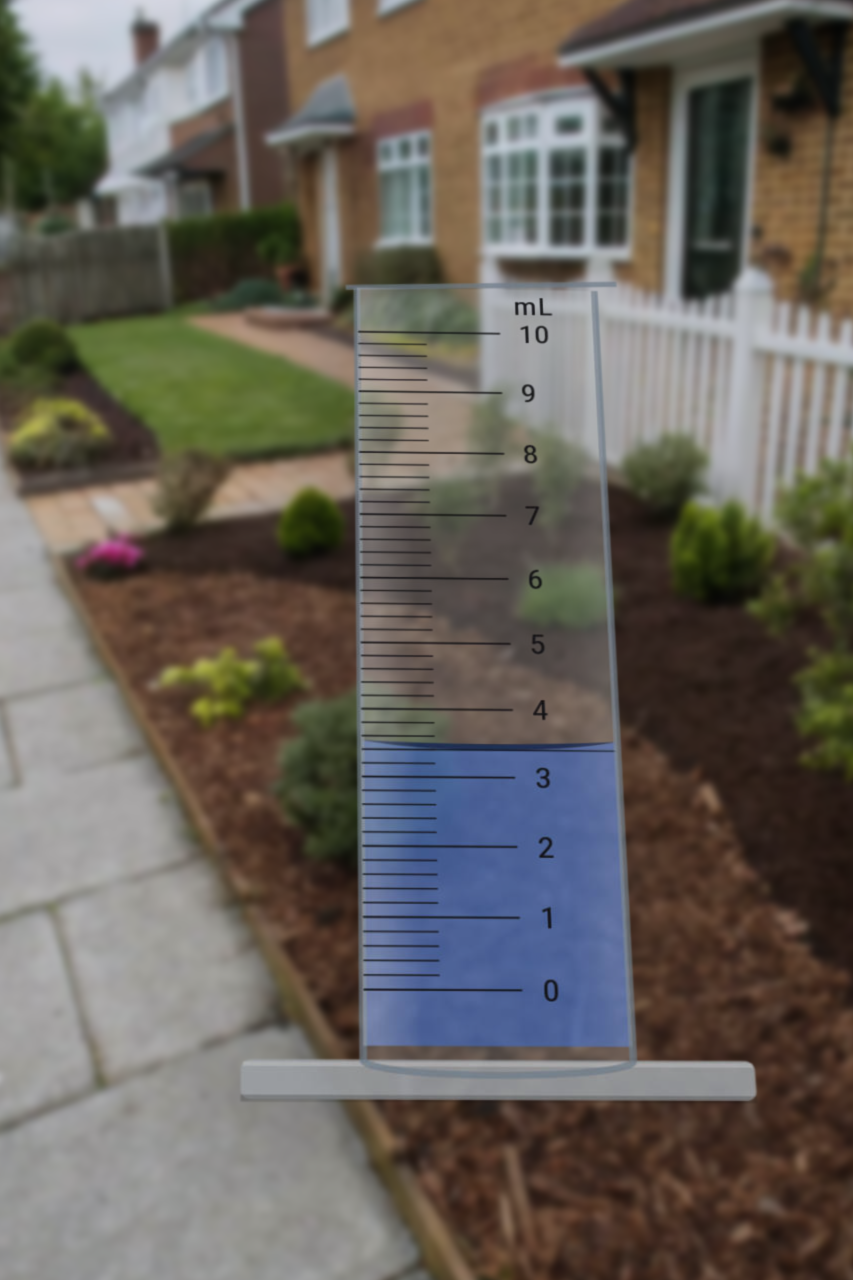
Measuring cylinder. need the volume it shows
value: 3.4 mL
